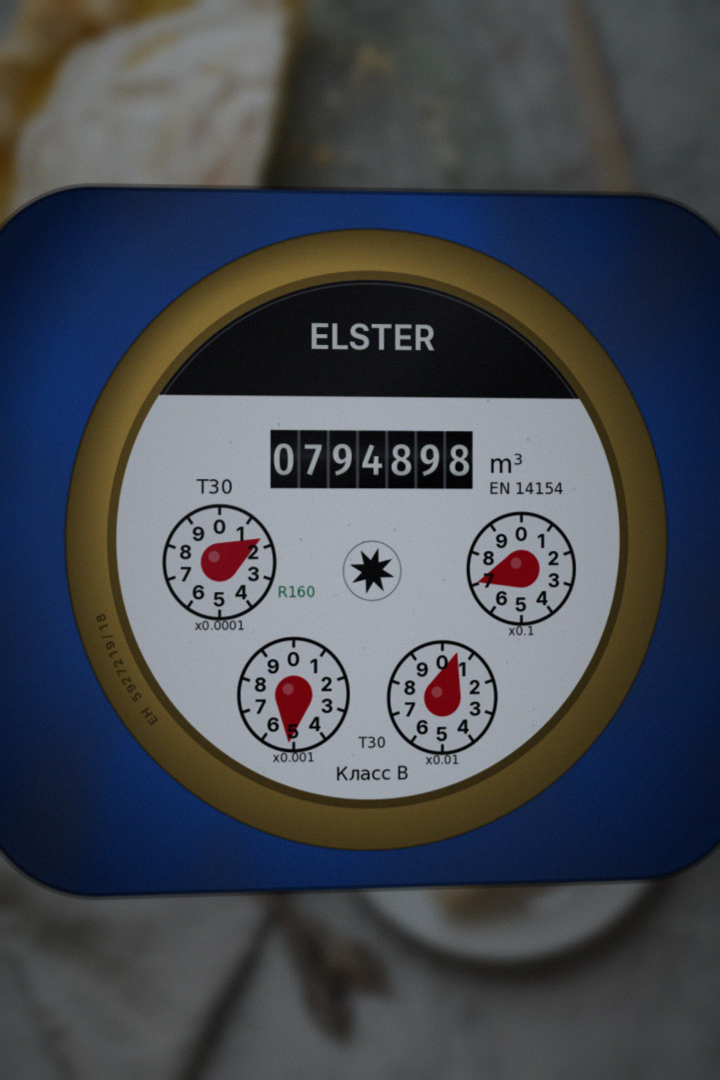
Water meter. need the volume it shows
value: 794898.7051 m³
